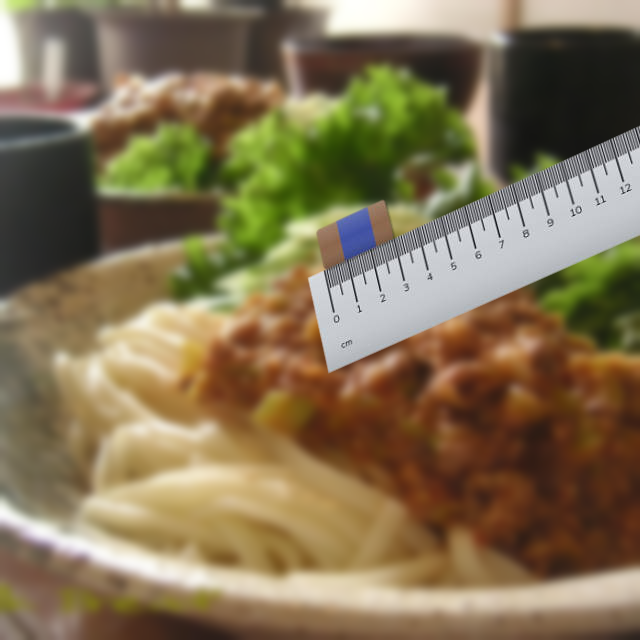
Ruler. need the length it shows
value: 3 cm
